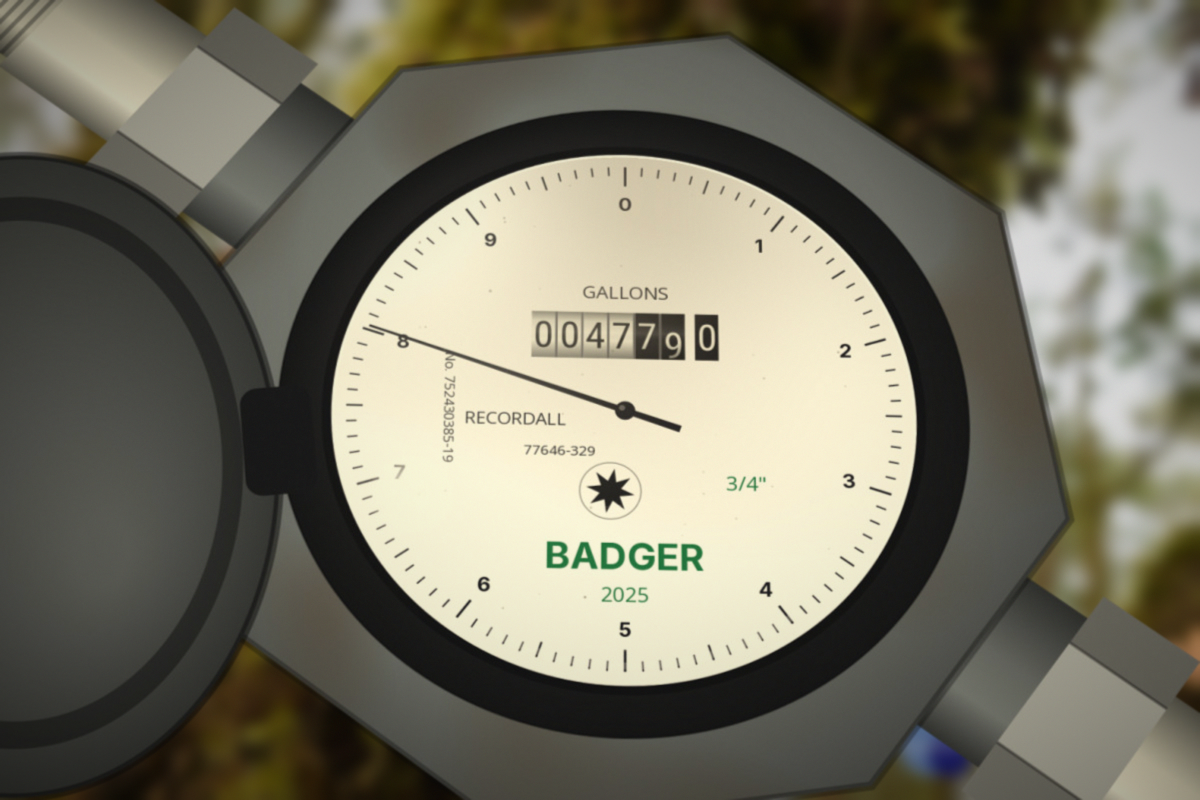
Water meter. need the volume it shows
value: 47788.0 gal
